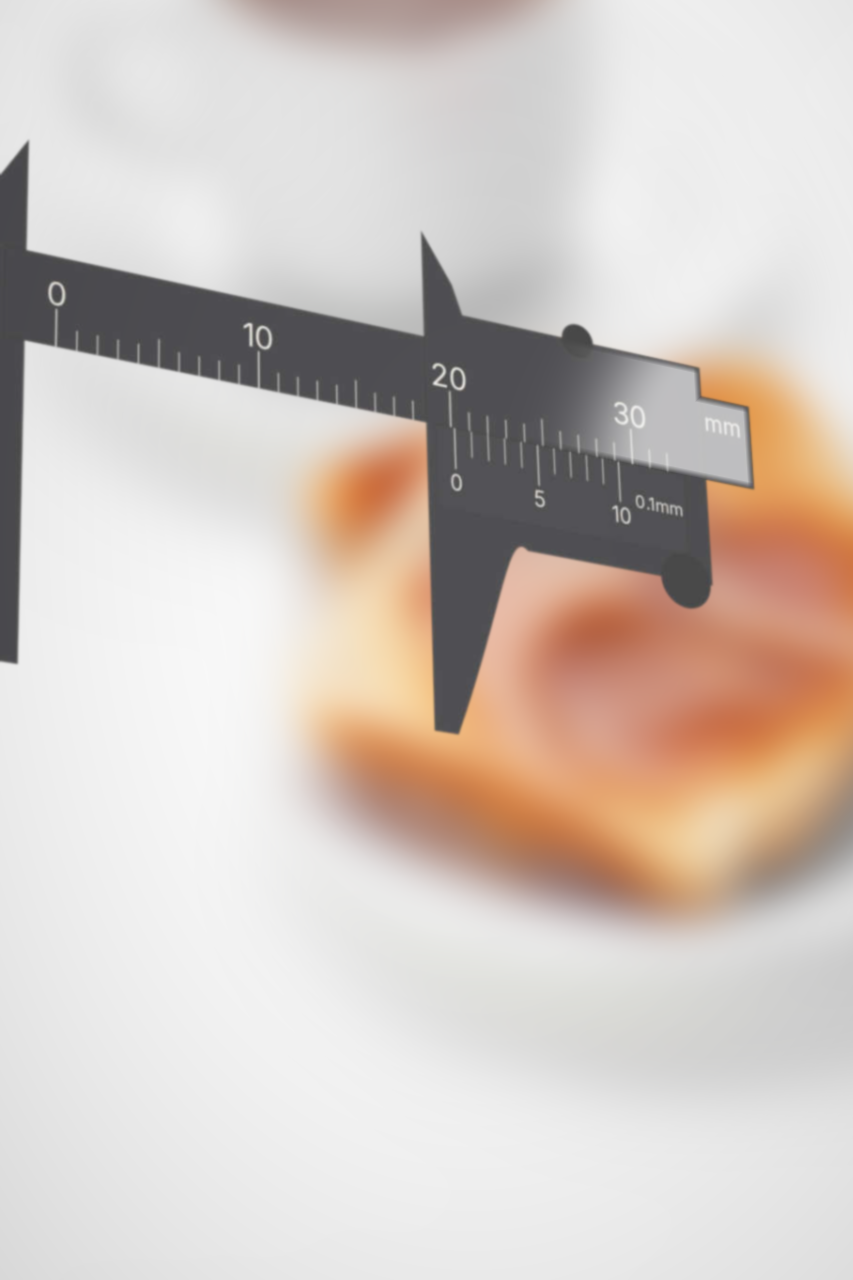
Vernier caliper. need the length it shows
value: 20.2 mm
